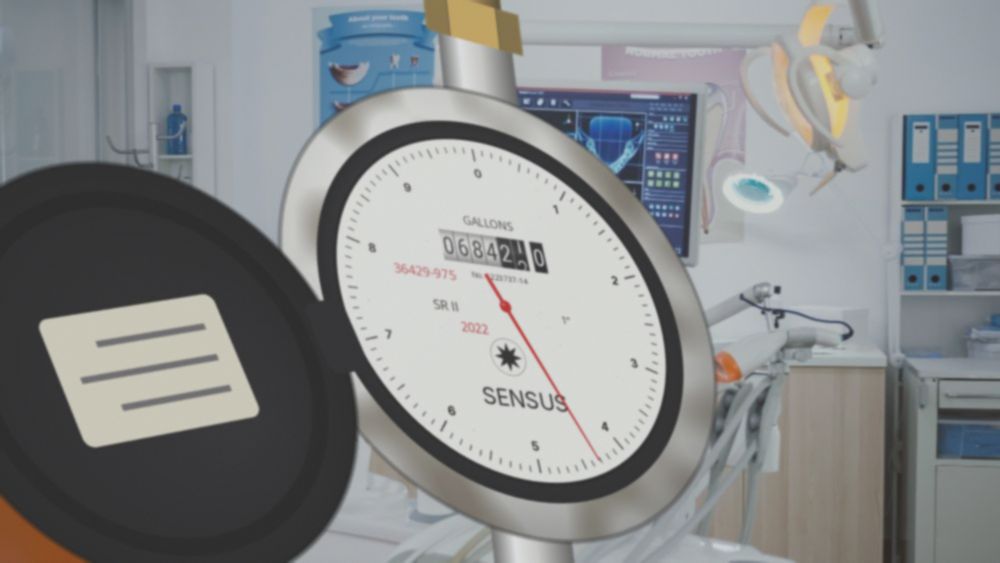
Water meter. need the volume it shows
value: 684214.3 gal
